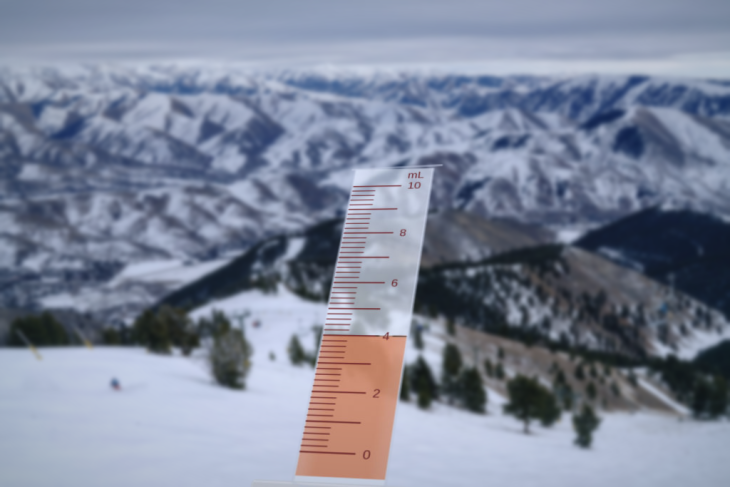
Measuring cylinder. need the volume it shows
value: 4 mL
